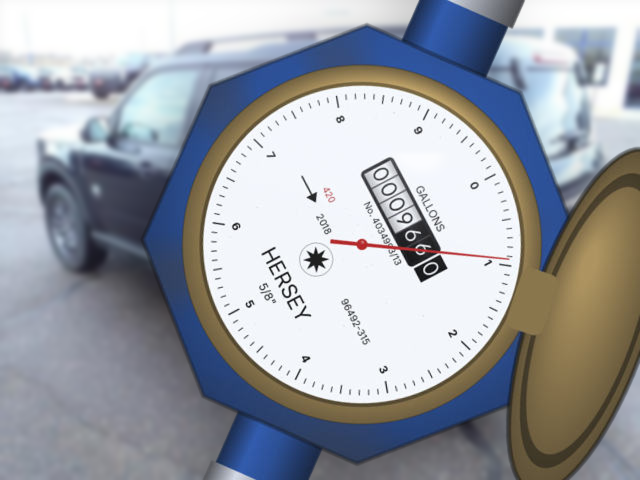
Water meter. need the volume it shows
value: 9660.9 gal
